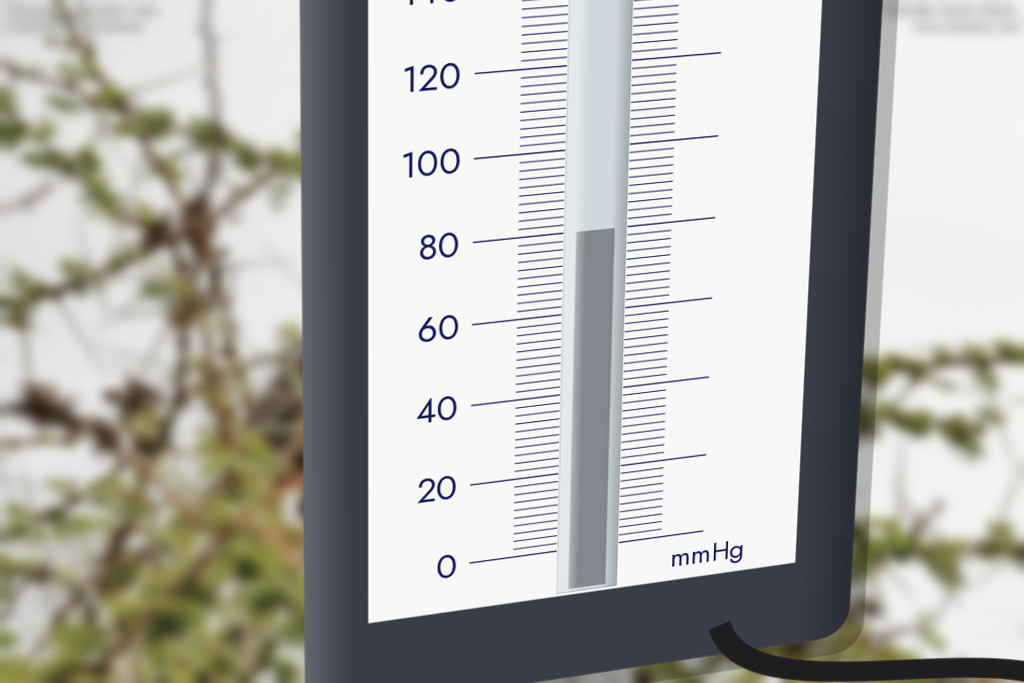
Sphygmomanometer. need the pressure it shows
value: 80 mmHg
